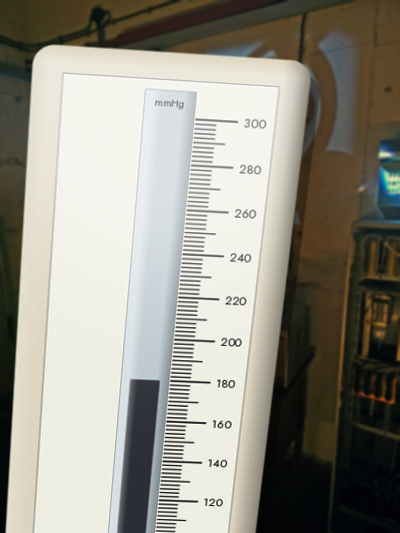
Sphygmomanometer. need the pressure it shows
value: 180 mmHg
